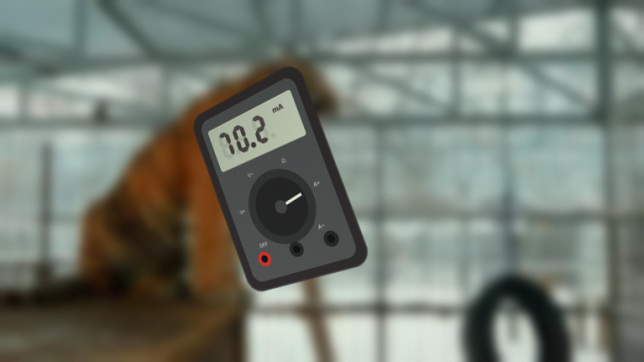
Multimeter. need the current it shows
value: 70.2 mA
